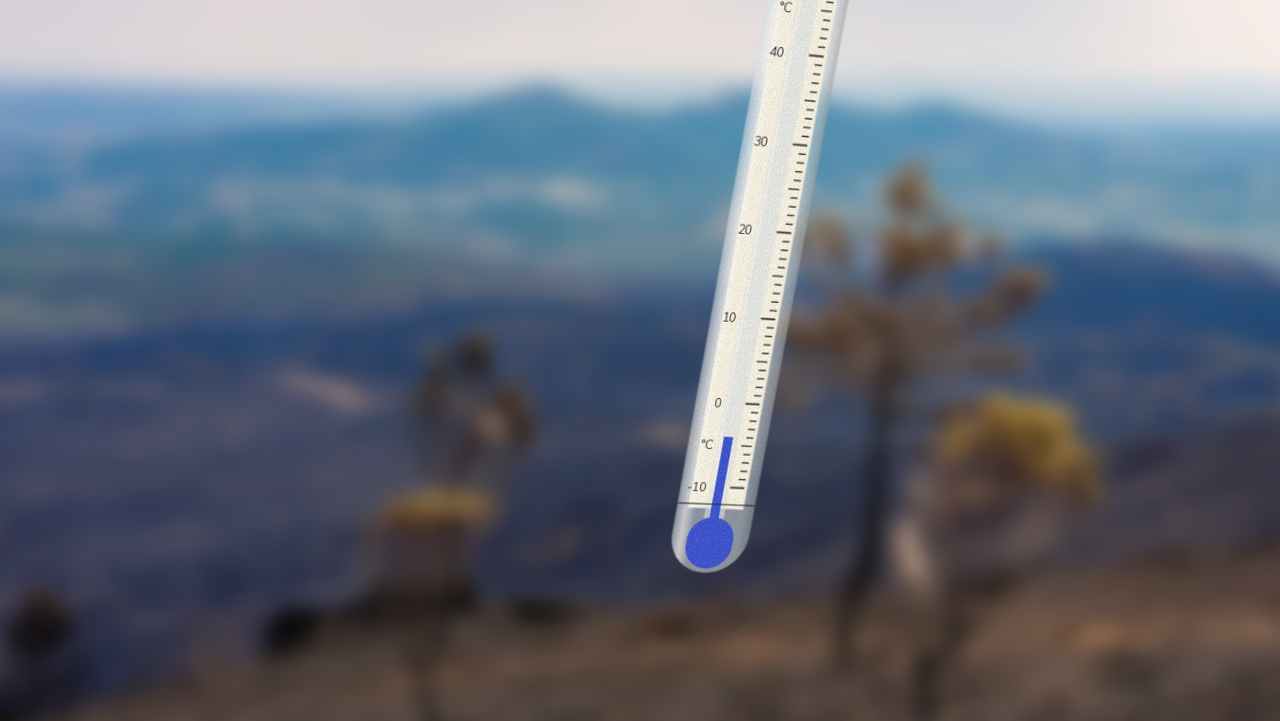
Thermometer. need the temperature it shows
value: -4 °C
